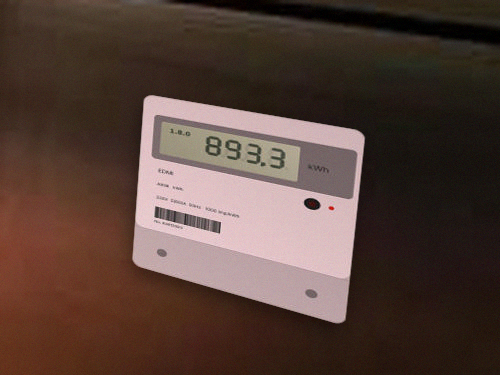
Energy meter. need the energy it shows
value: 893.3 kWh
